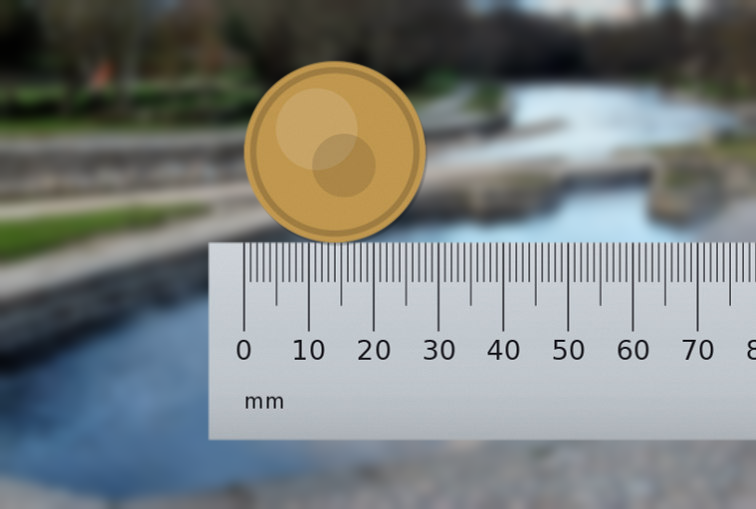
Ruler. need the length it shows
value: 28 mm
